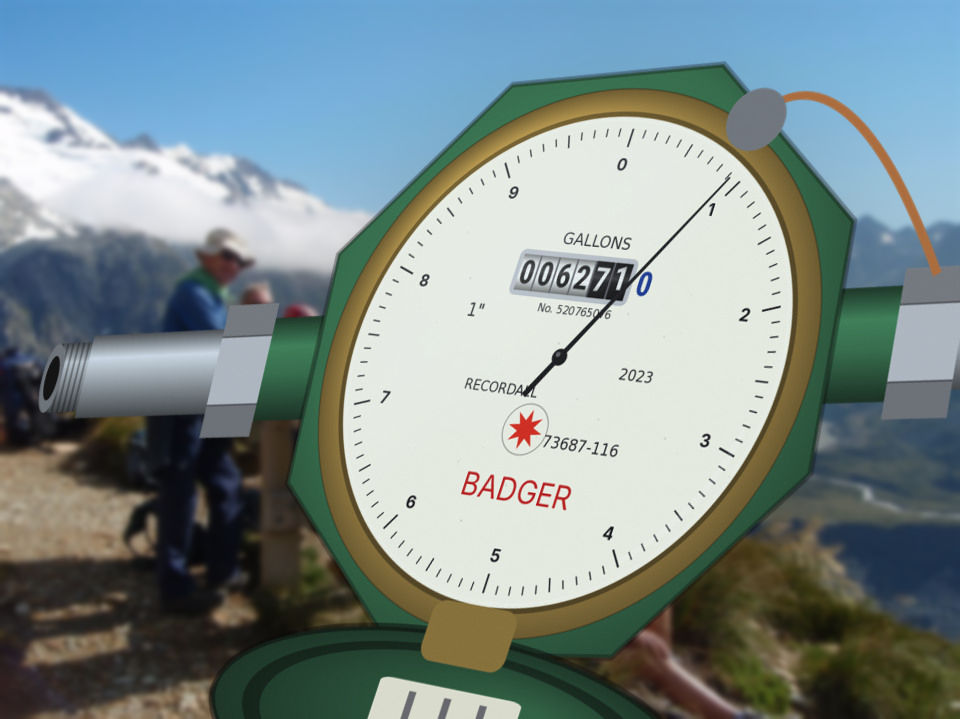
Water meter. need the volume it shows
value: 62710.9 gal
